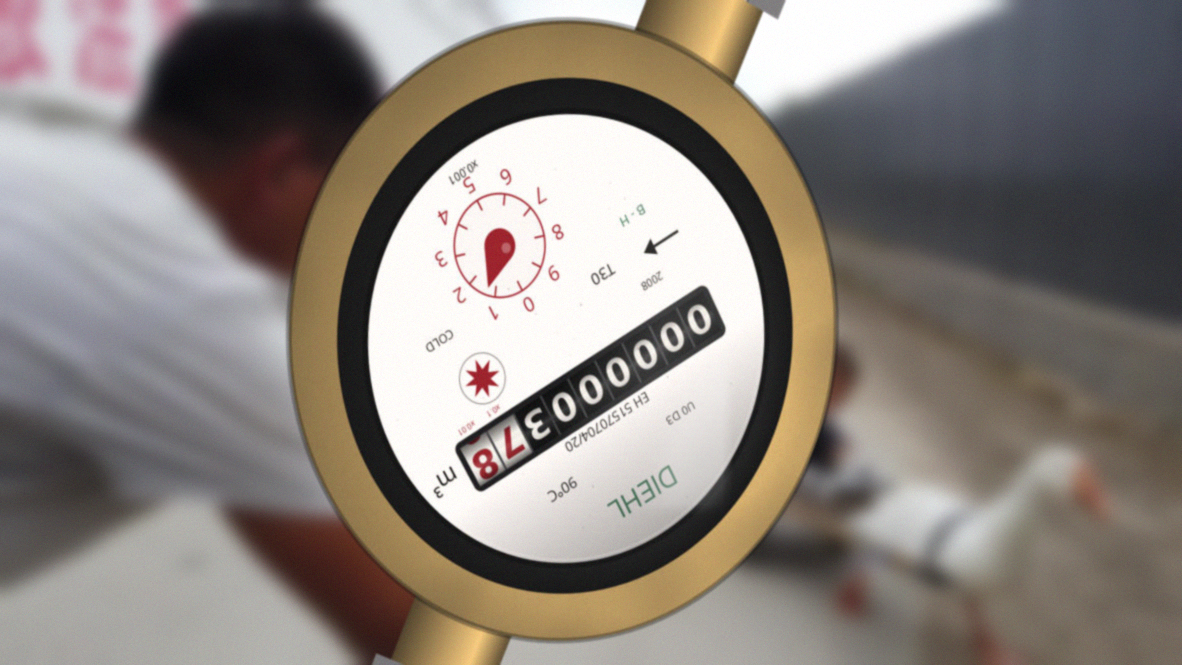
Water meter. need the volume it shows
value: 3.781 m³
